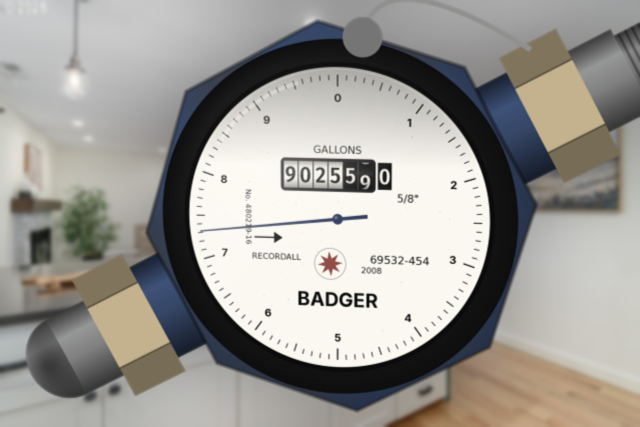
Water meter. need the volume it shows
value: 9025587.3 gal
